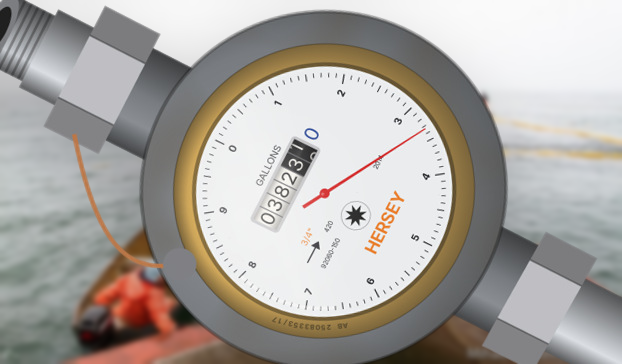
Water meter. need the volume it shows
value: 382313.3 gal
